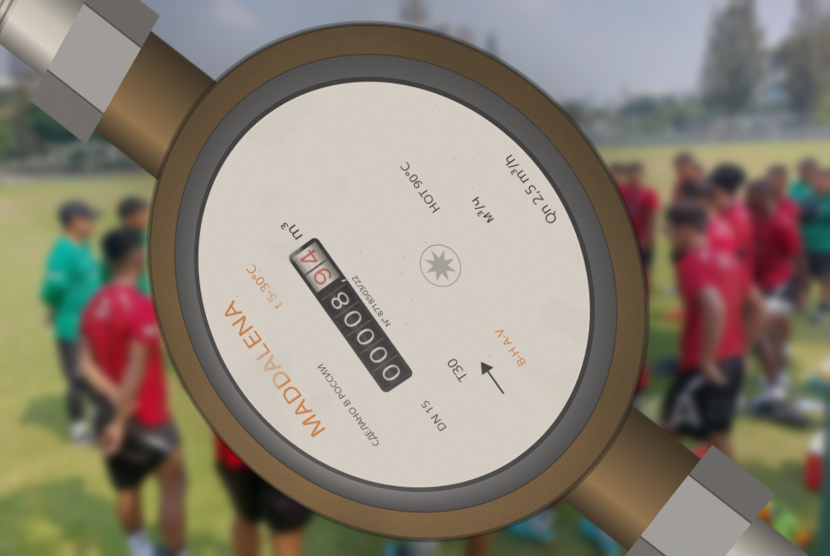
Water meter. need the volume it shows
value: 8.94 m³
